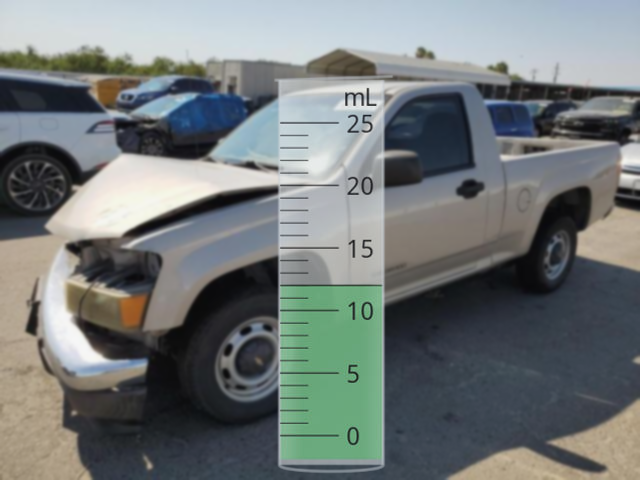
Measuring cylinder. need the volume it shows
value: 12 mL
